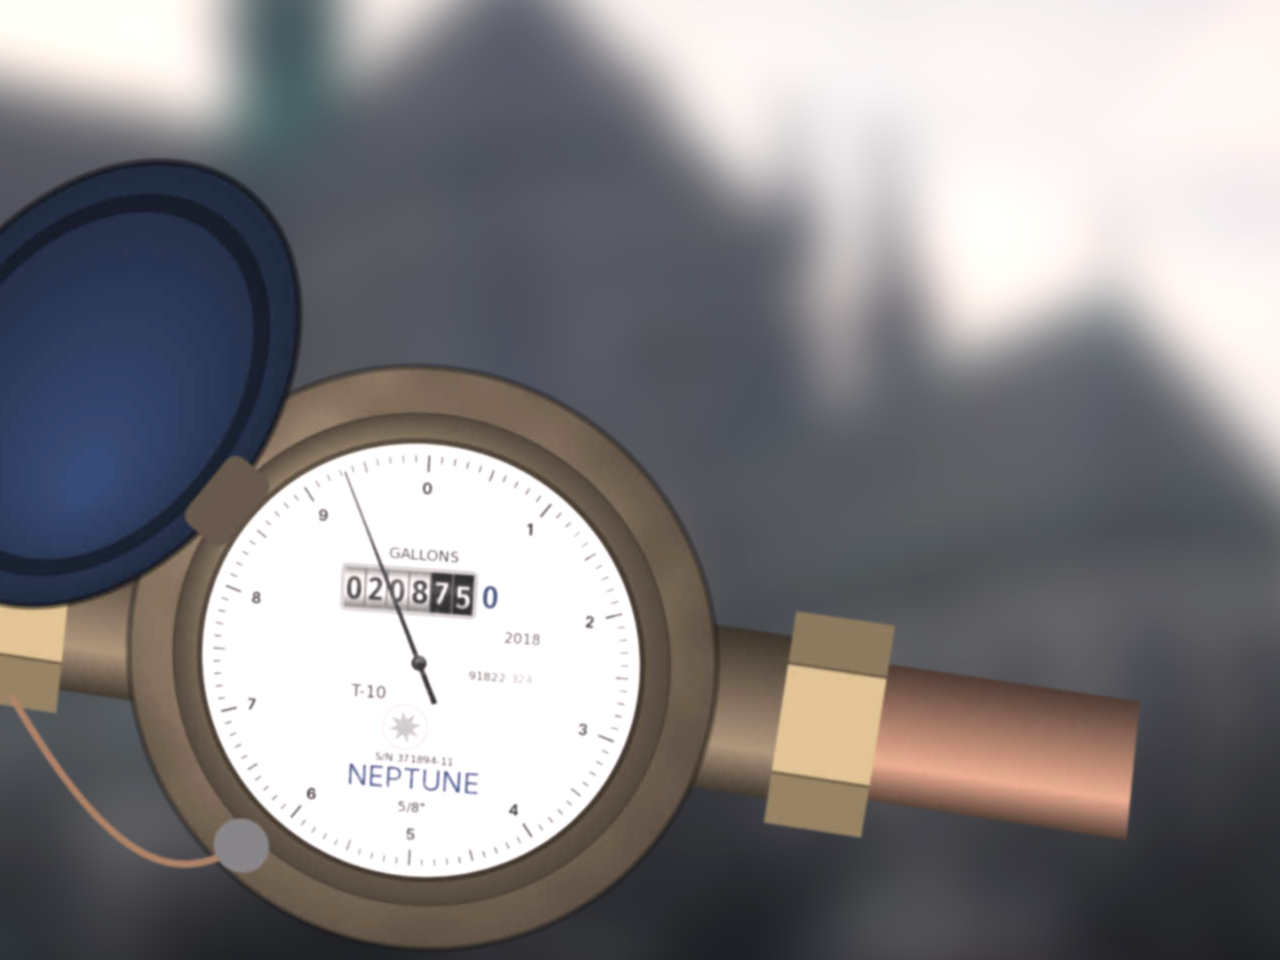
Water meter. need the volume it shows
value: 208749.3 gal
